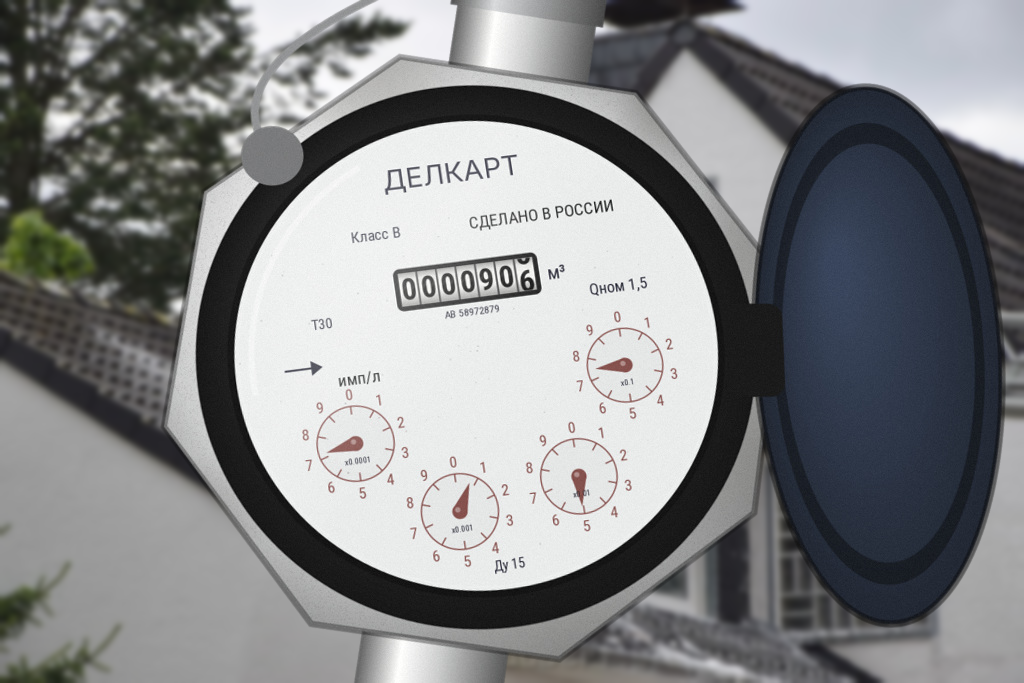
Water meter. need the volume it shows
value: 905.7507 m³
